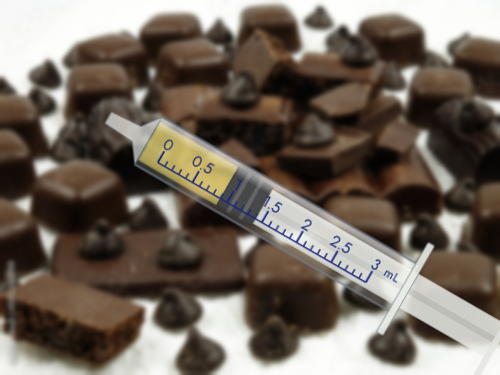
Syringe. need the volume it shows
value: 0.9 mL
